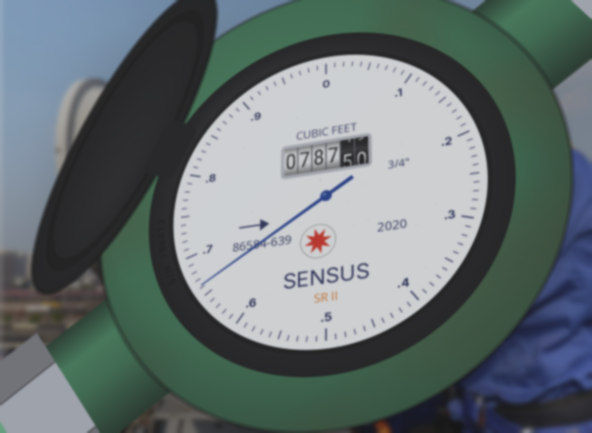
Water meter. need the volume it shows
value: 78749.66 ft³
